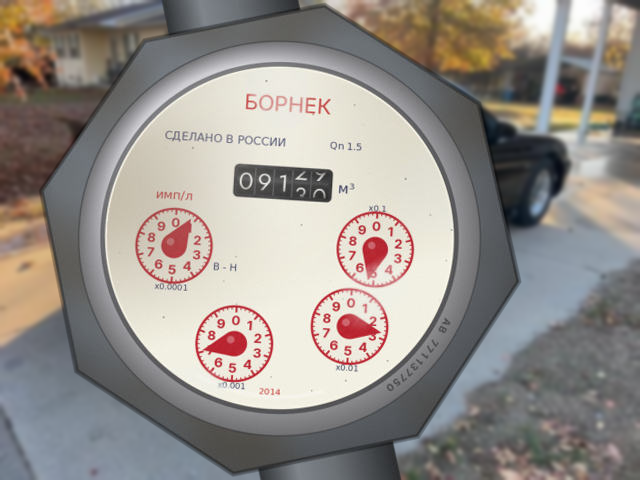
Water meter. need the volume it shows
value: 9129.5270 m³
